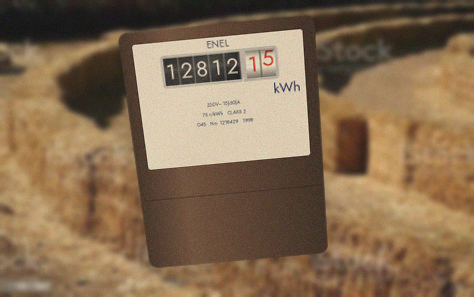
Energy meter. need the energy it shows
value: 12812.15 kWh
